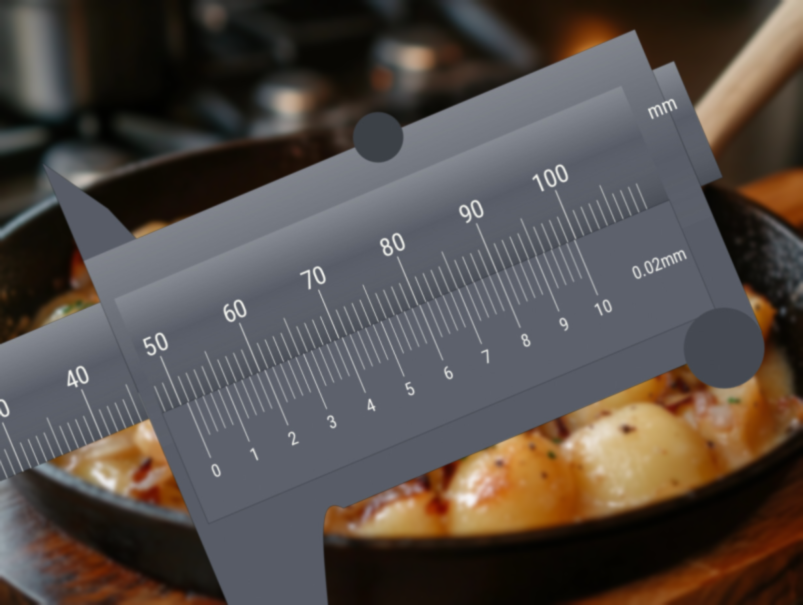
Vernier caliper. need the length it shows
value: 50.8 mm
